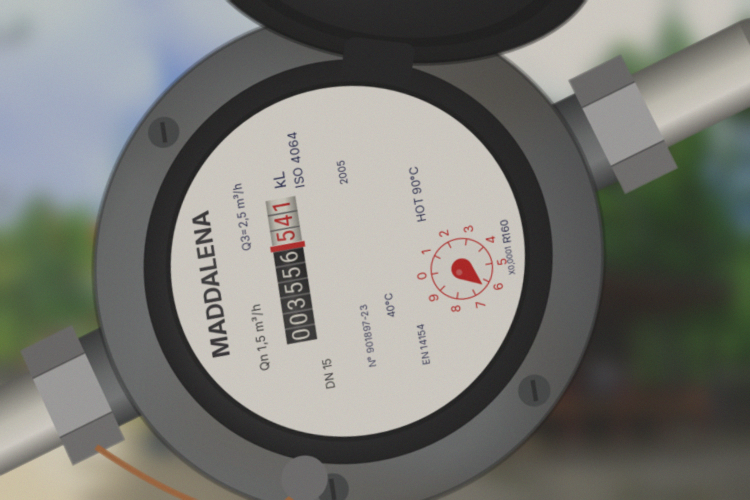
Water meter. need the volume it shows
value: 3556.5416 kL
